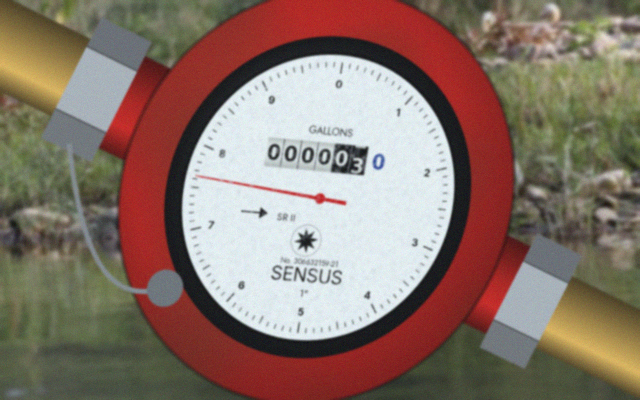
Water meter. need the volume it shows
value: 27.6 gal
